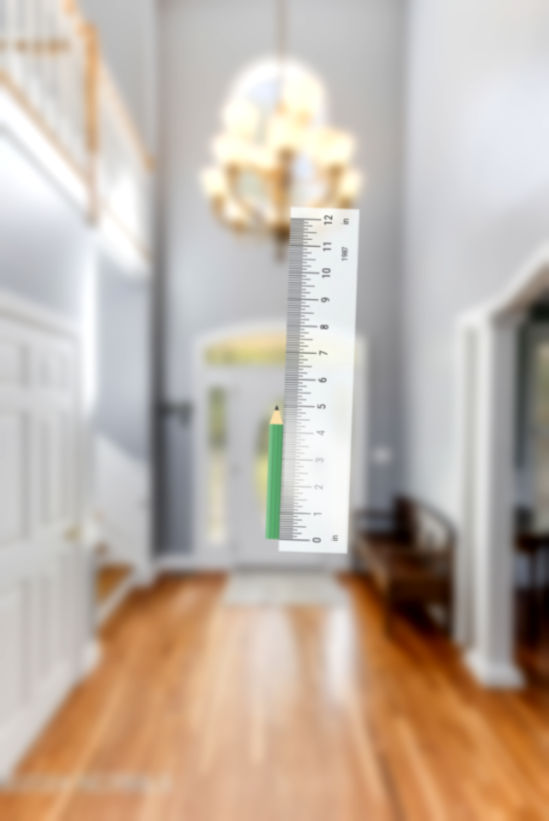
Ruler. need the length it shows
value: 5 in
